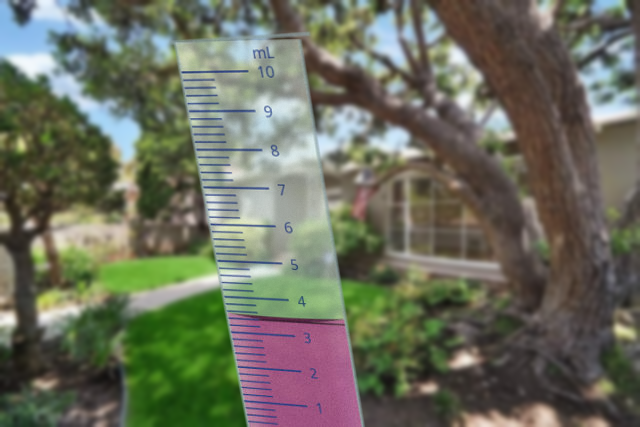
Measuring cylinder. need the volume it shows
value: 3.4 mL
